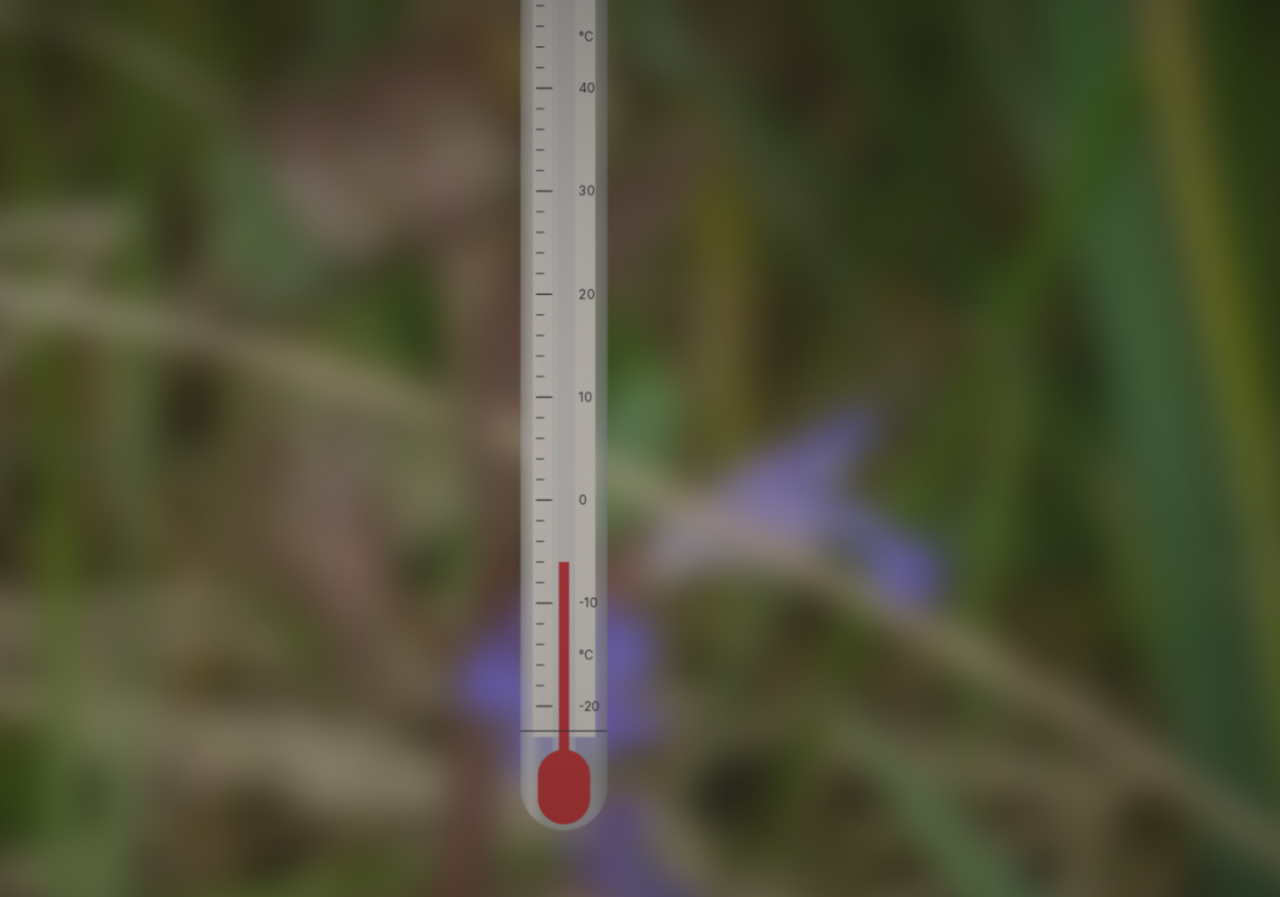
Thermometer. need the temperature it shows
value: -6 °C
